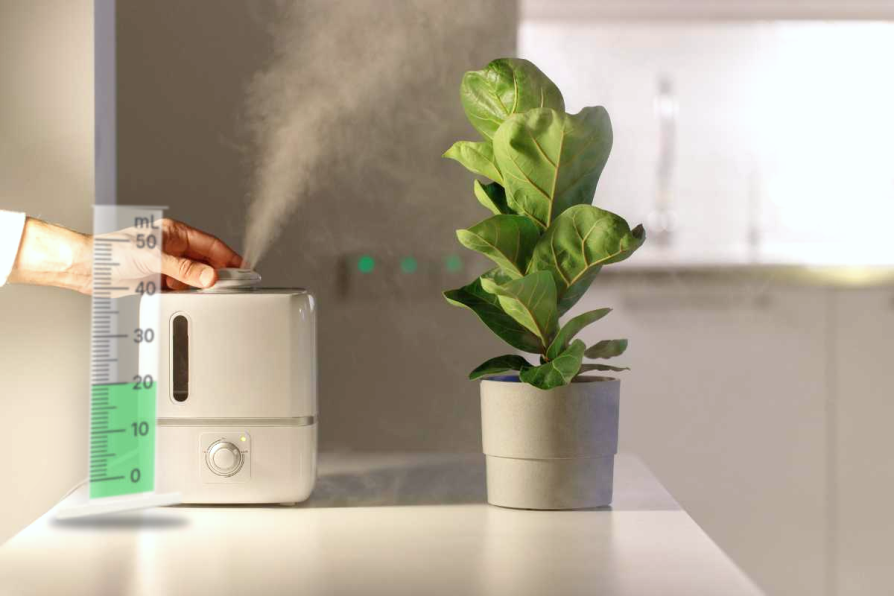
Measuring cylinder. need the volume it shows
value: 20 mL
